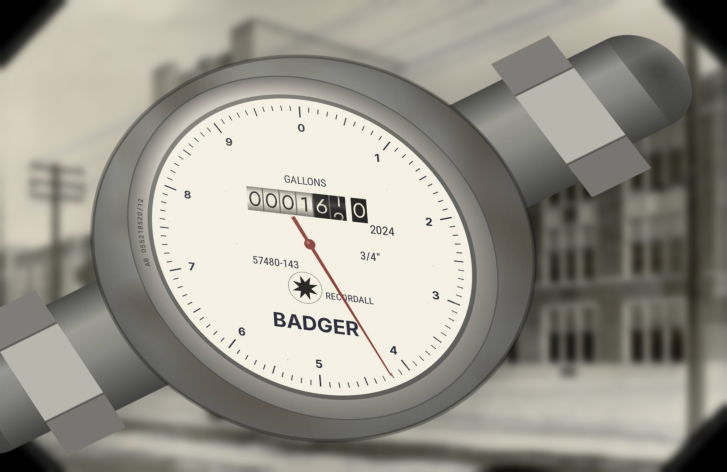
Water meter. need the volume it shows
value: 1614.2 gal
